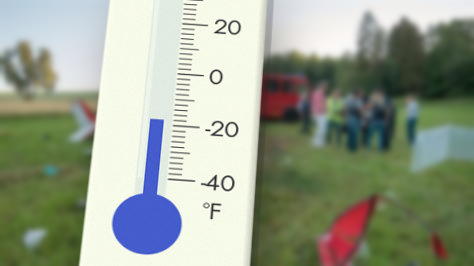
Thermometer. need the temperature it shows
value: -18 °F
